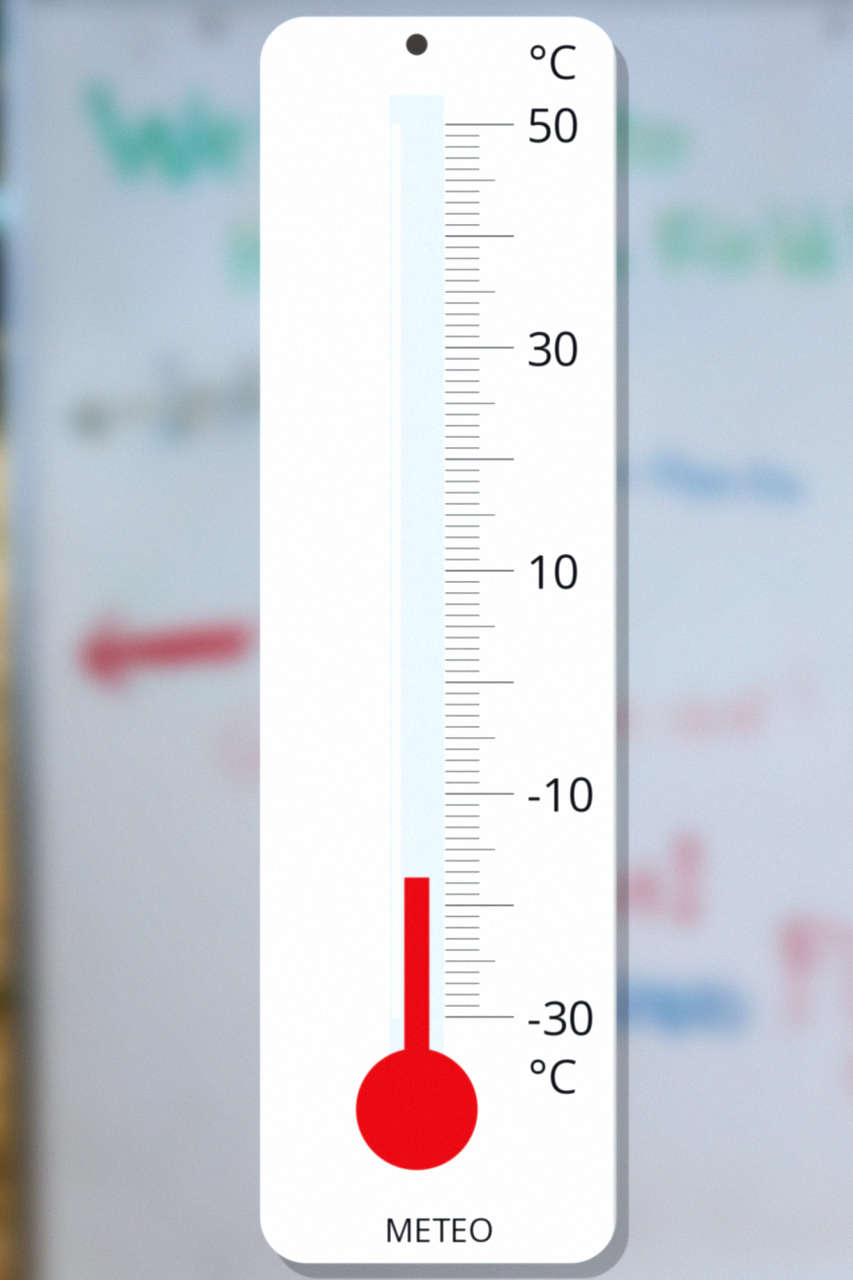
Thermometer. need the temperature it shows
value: -17.5 °C
